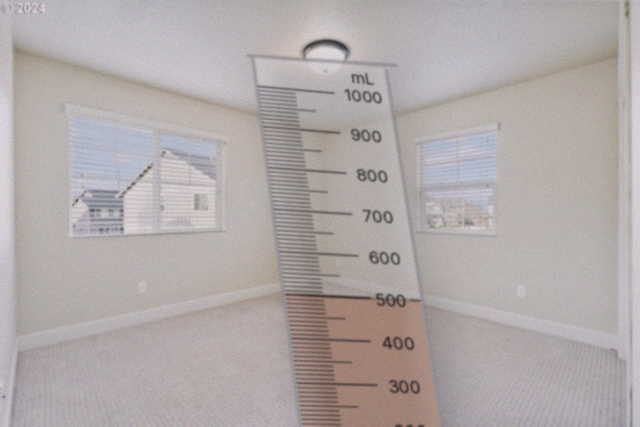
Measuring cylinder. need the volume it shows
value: 500 mL
